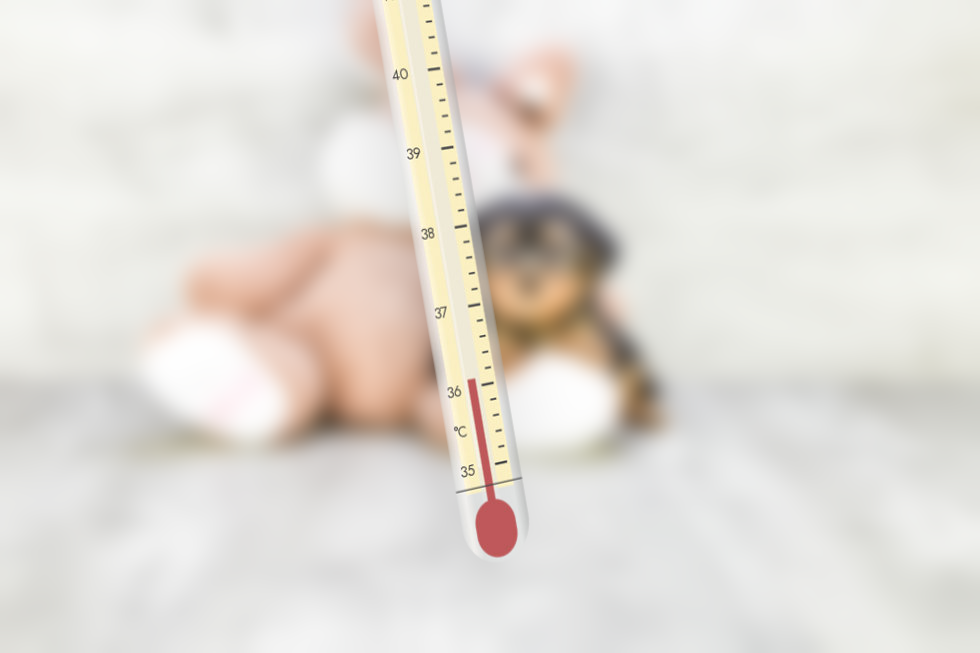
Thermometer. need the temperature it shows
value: 36.1 °C
